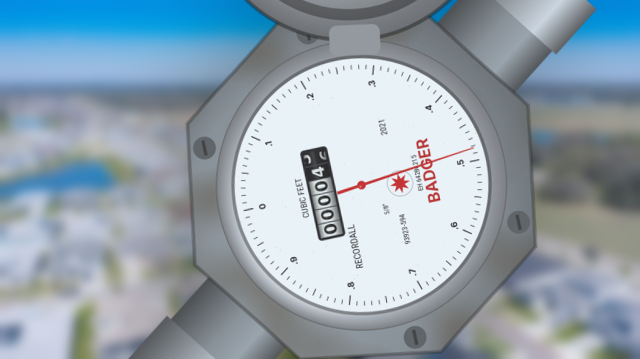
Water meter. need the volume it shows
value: 45.48 ft³
